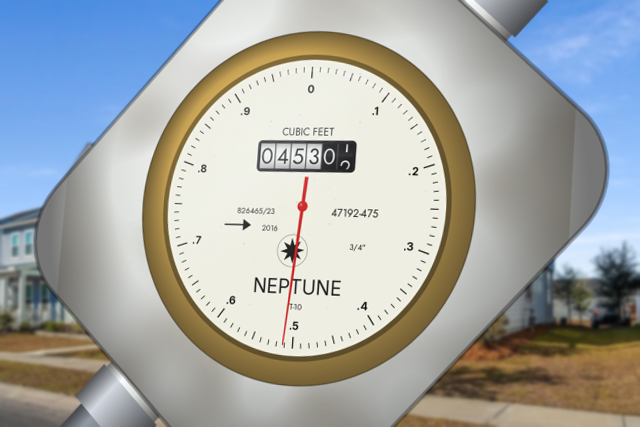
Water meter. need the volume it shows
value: 45301.51 ft³
